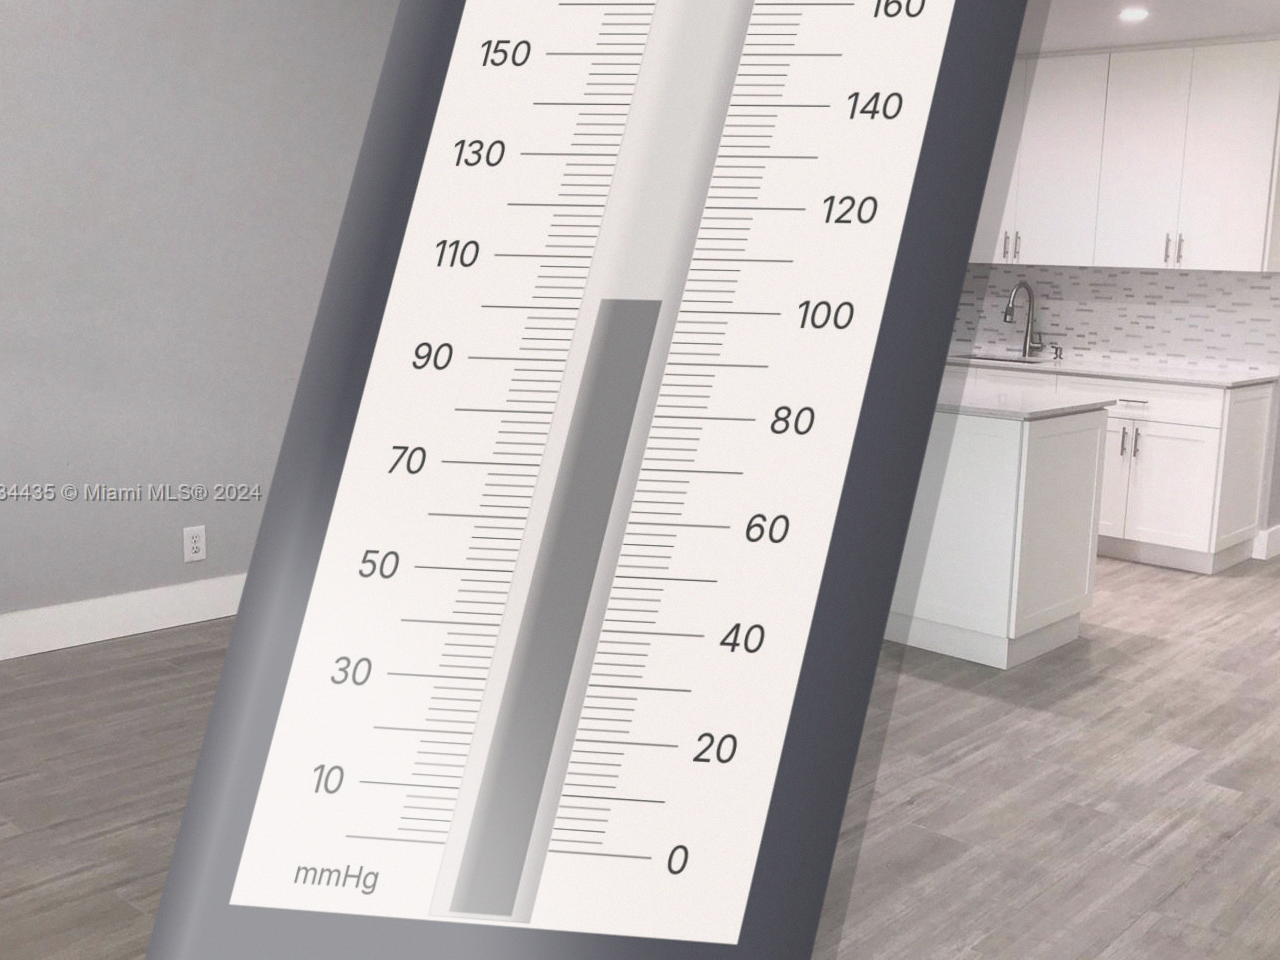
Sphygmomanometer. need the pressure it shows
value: 102 mmHg
